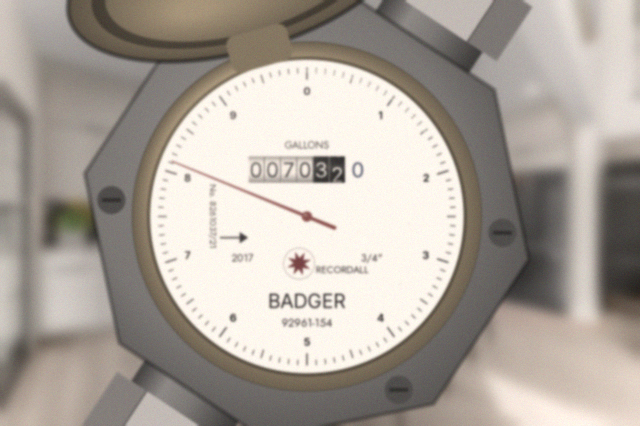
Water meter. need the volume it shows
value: 70318.1 gal
